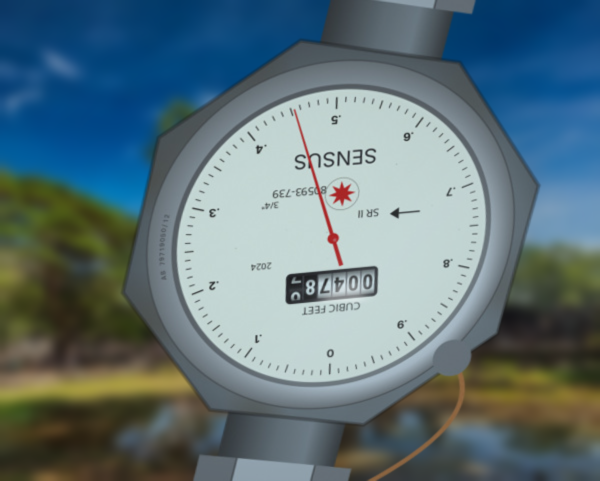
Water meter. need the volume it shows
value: 4786.45 ft³
